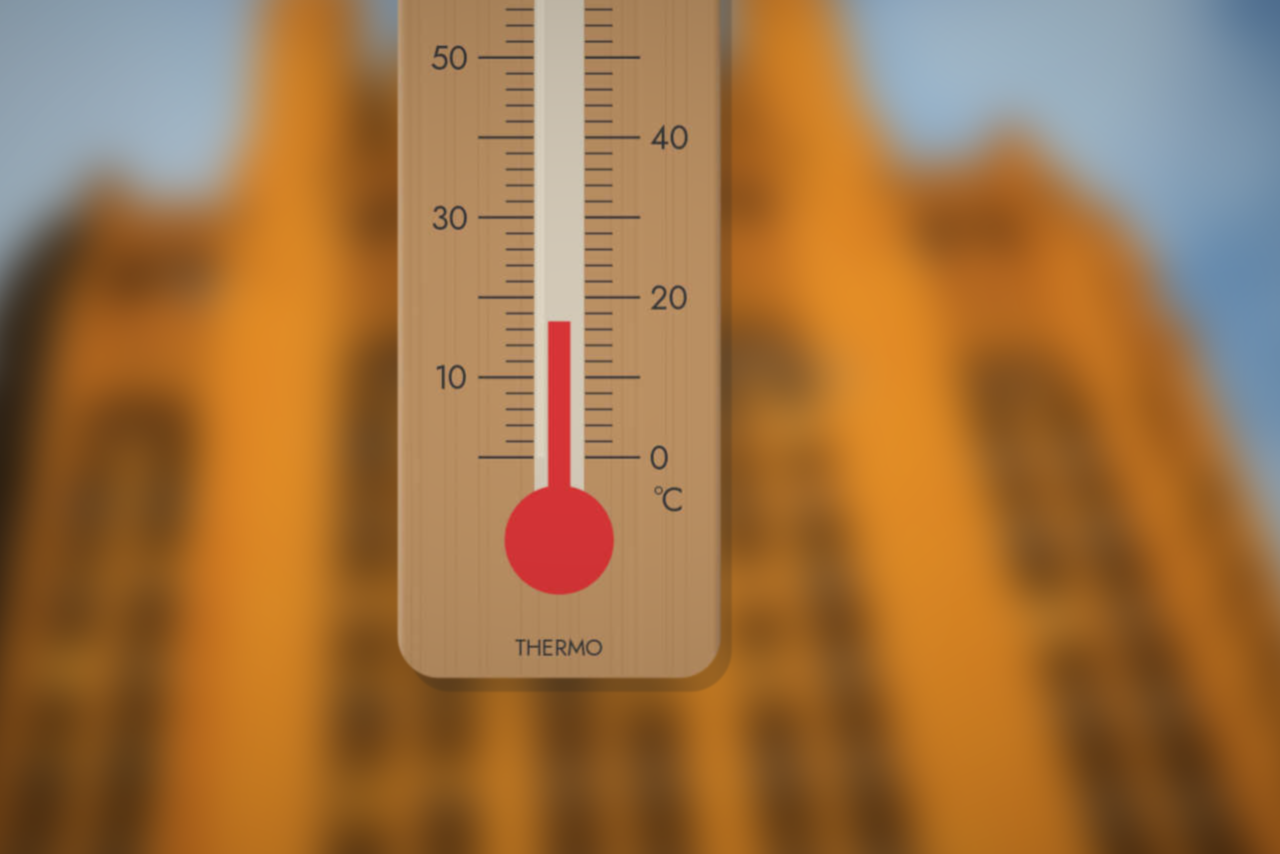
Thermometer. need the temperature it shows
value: 17 °C
